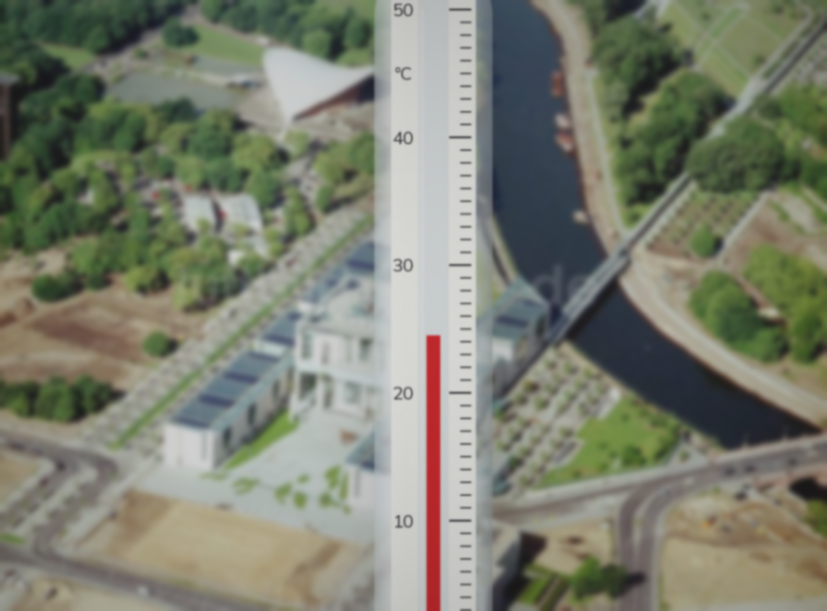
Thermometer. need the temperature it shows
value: 24.5 °C
